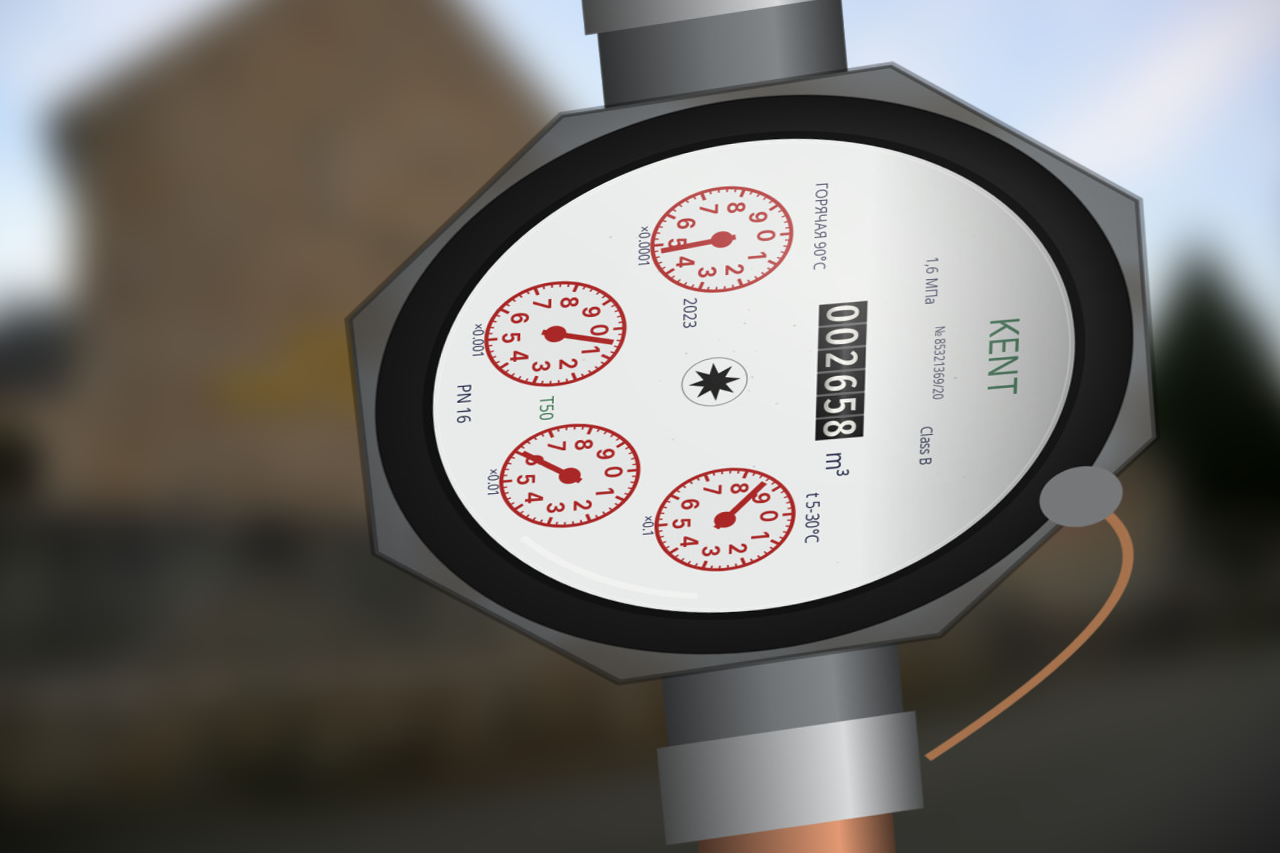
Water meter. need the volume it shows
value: 2658.8604 m³
